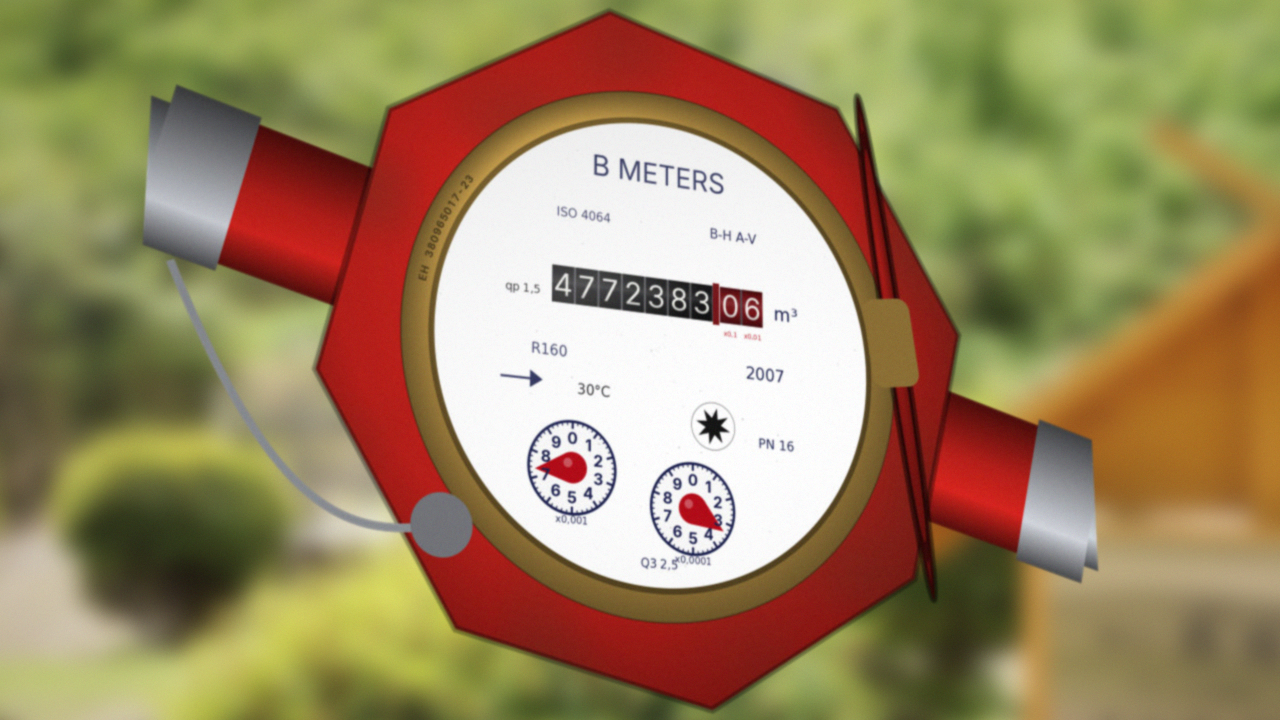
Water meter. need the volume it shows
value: 4772383.0673 m³
